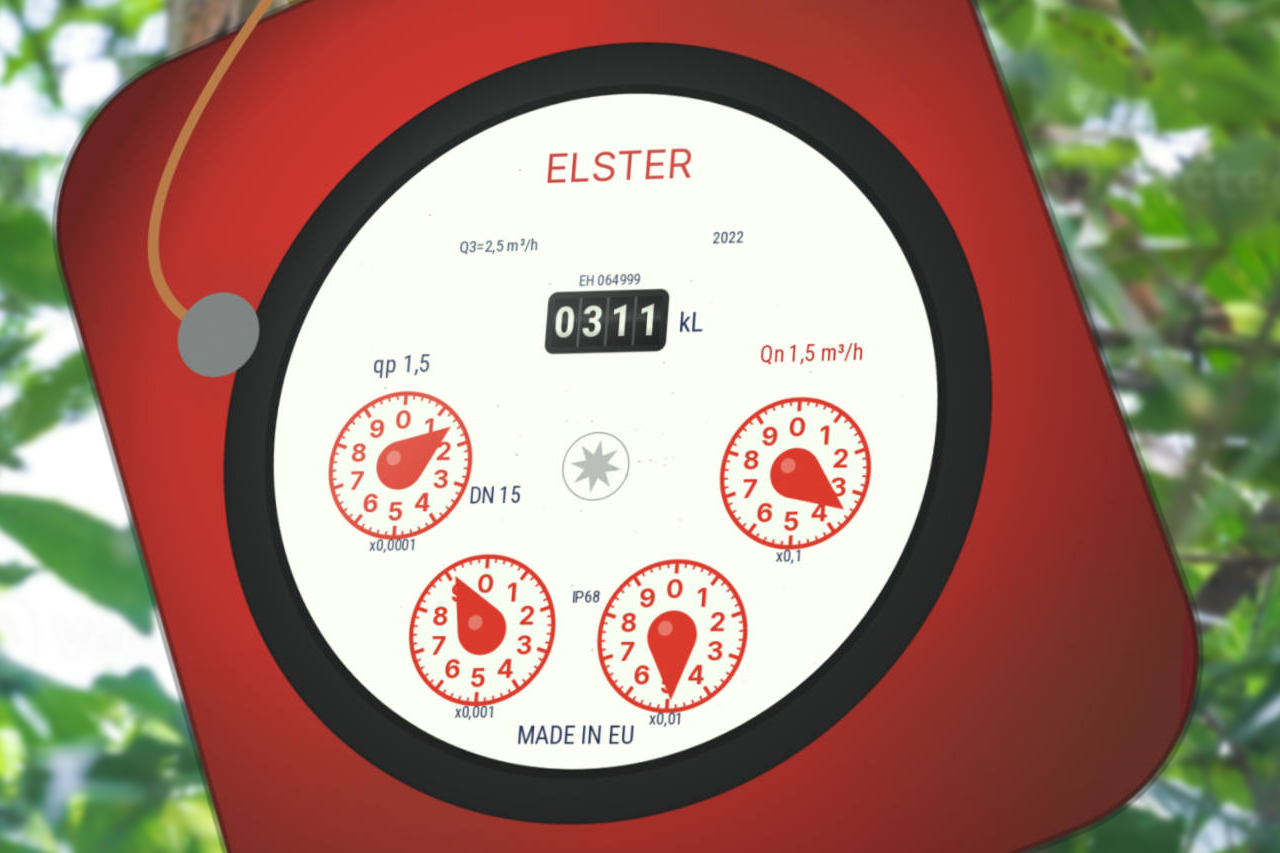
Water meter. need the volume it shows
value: 311.3491 kL
